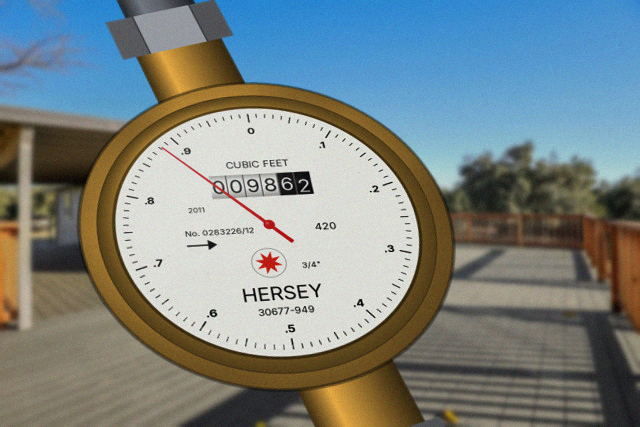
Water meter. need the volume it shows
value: 9861.88 ft³
